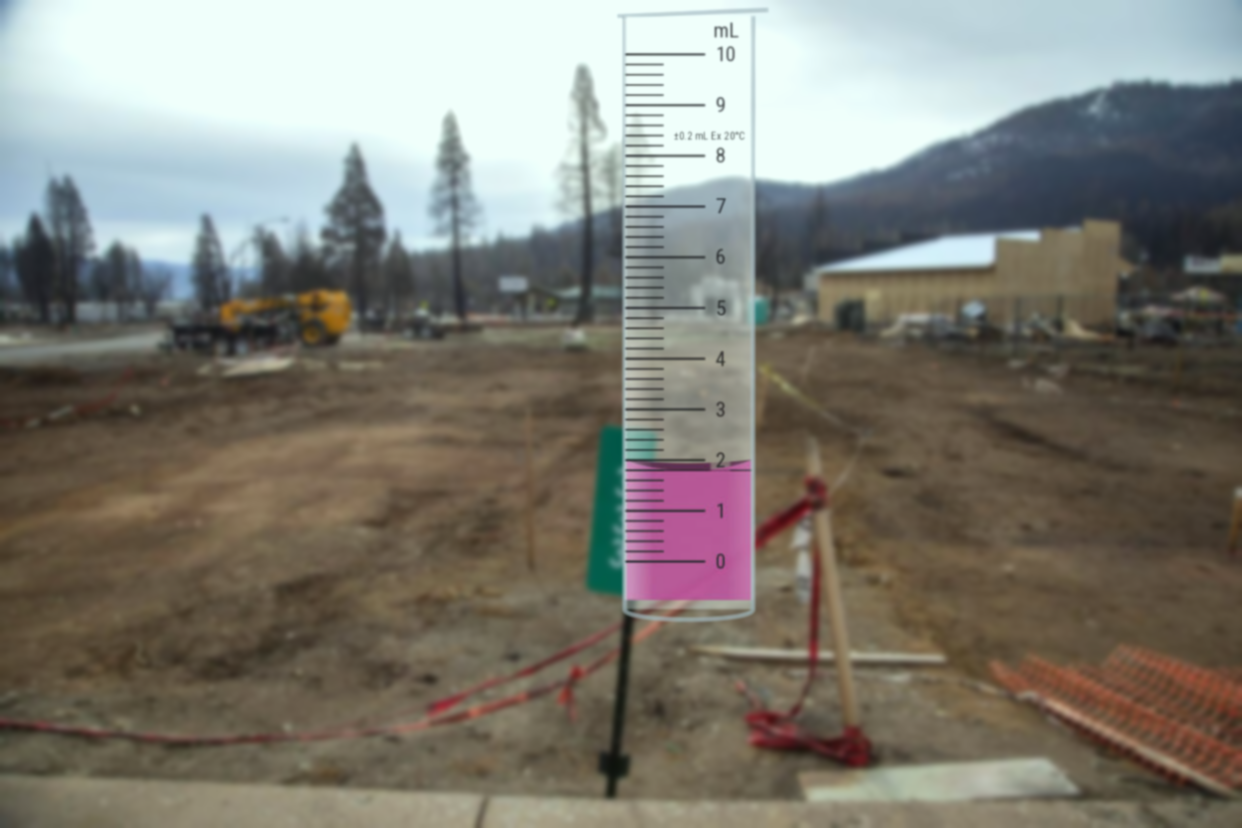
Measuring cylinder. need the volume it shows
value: 1.8 mL
